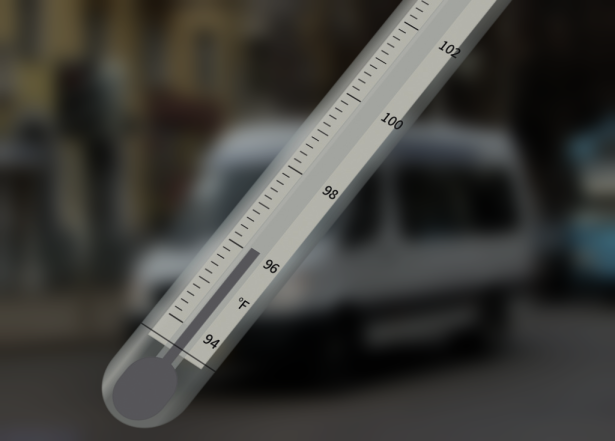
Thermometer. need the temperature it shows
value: 96.1 °F
